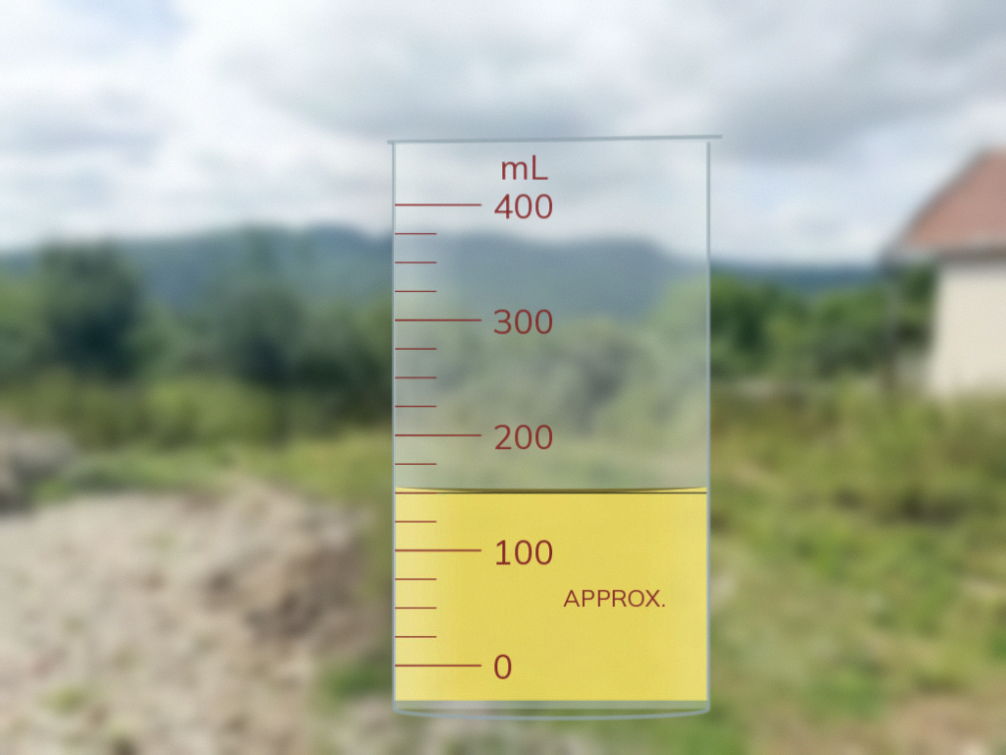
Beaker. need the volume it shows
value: 150 mL
